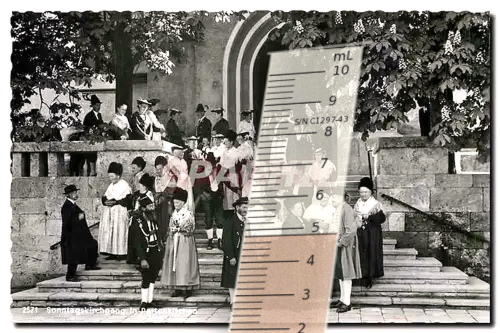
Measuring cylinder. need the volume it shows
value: 4.8 mL
